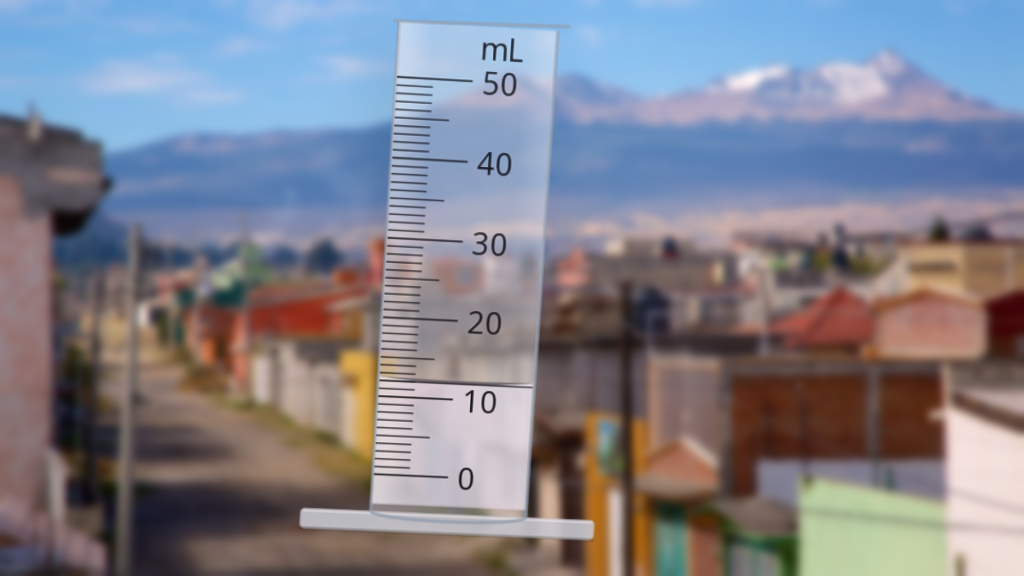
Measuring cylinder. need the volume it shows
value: 12 mL
